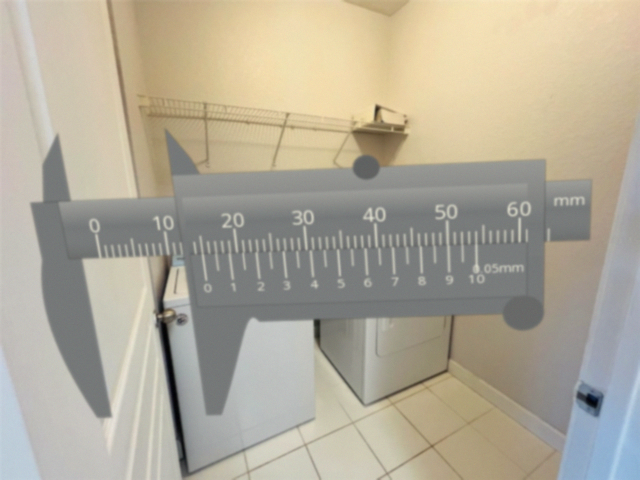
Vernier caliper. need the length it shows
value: 15.0 mm
